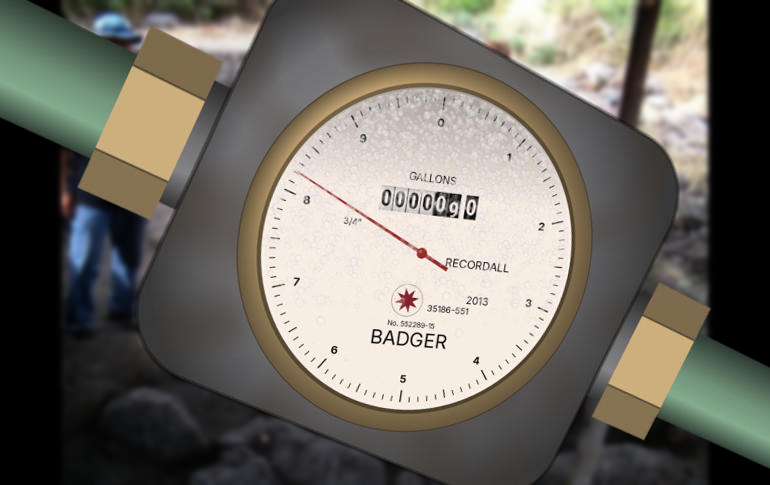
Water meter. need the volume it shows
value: 88.2 gal
